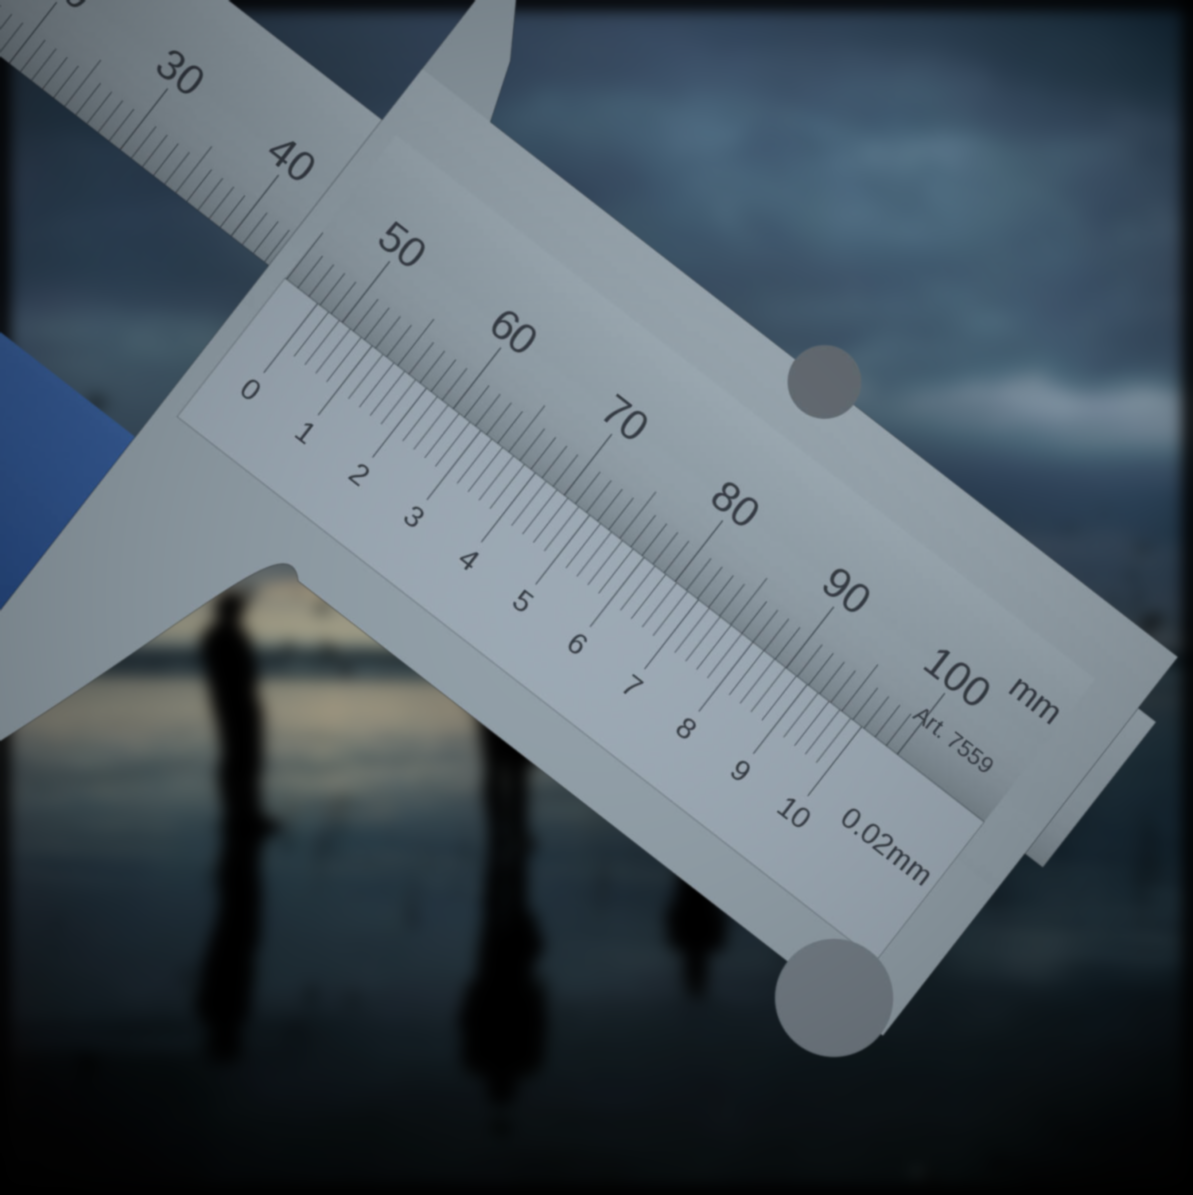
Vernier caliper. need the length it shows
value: 47.8 mm
